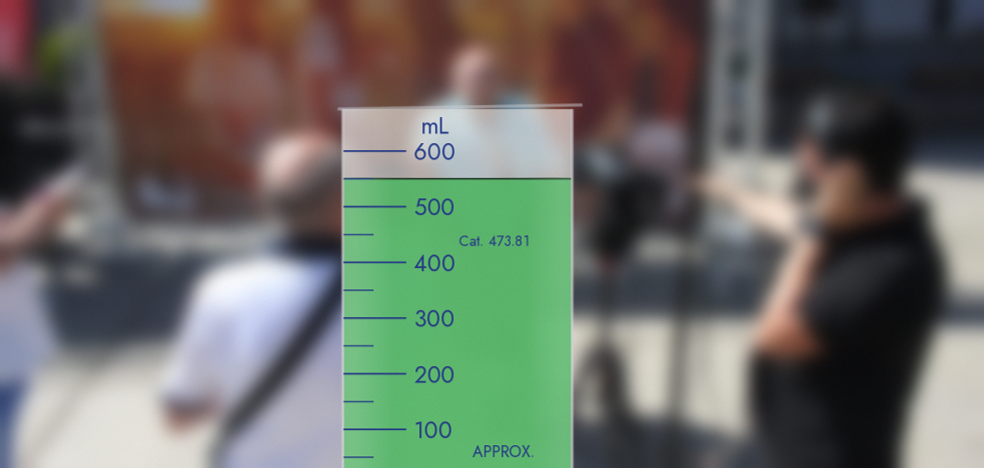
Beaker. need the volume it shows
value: 550 mL
